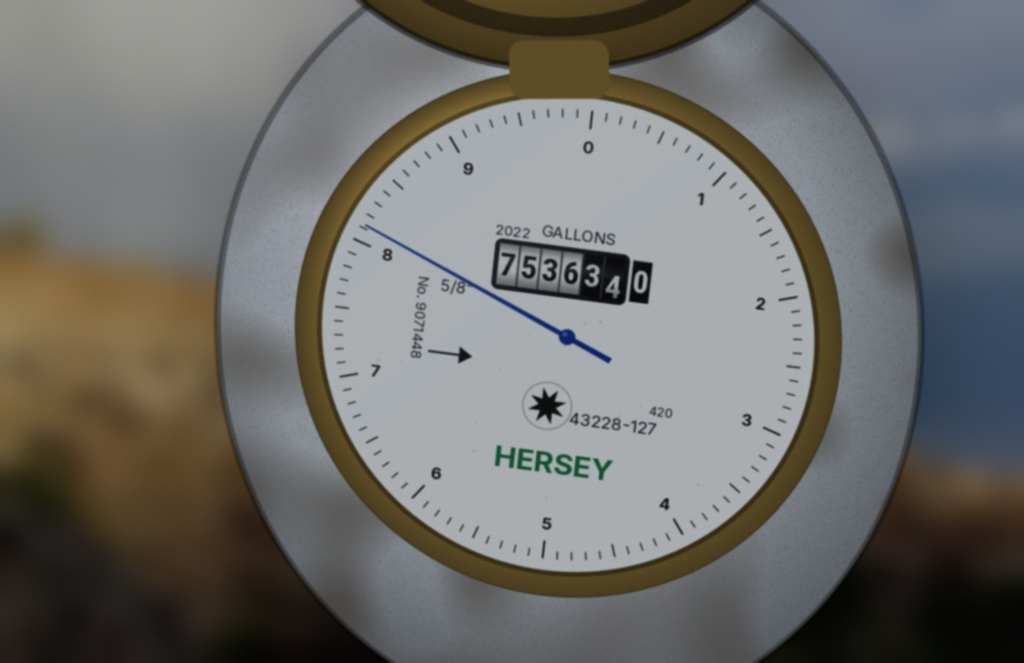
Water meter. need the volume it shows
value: 7536338.1 gal
